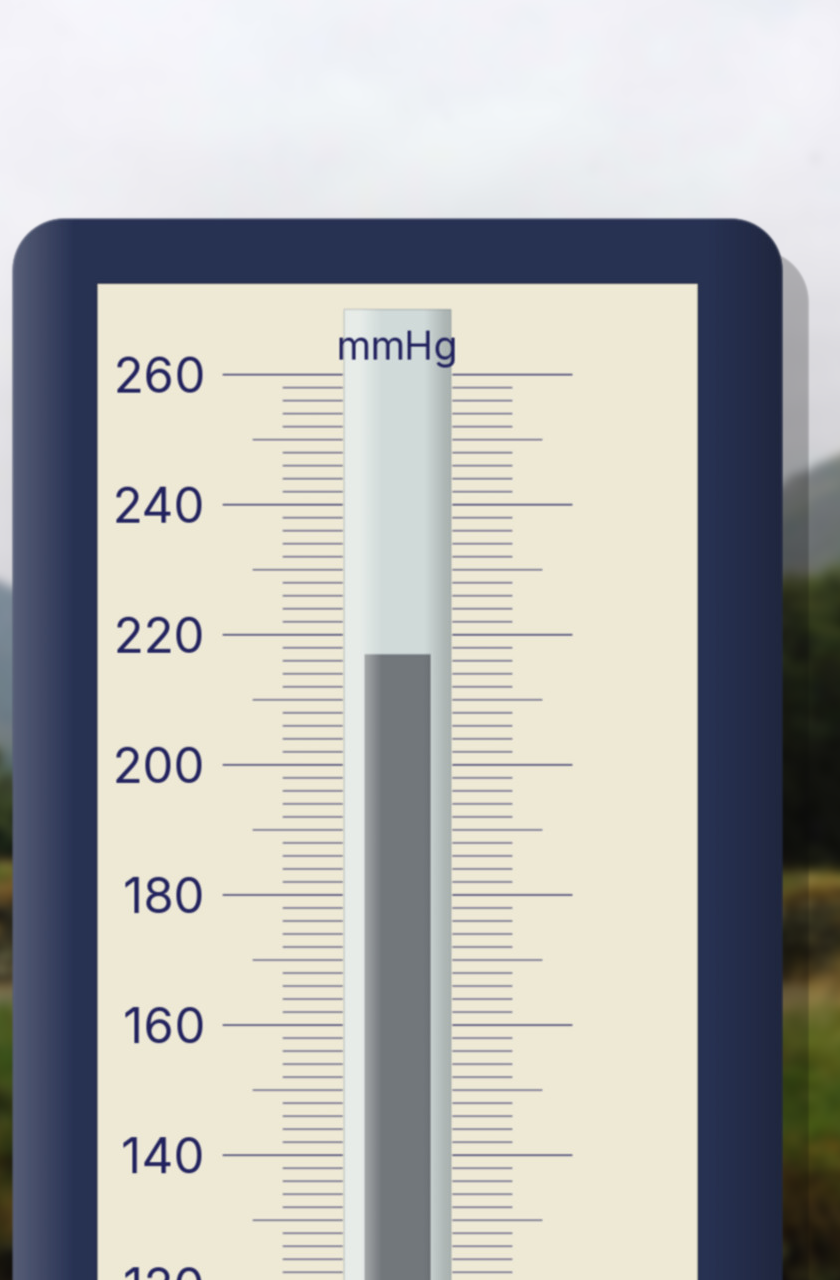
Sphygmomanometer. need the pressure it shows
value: 217 mmHg
